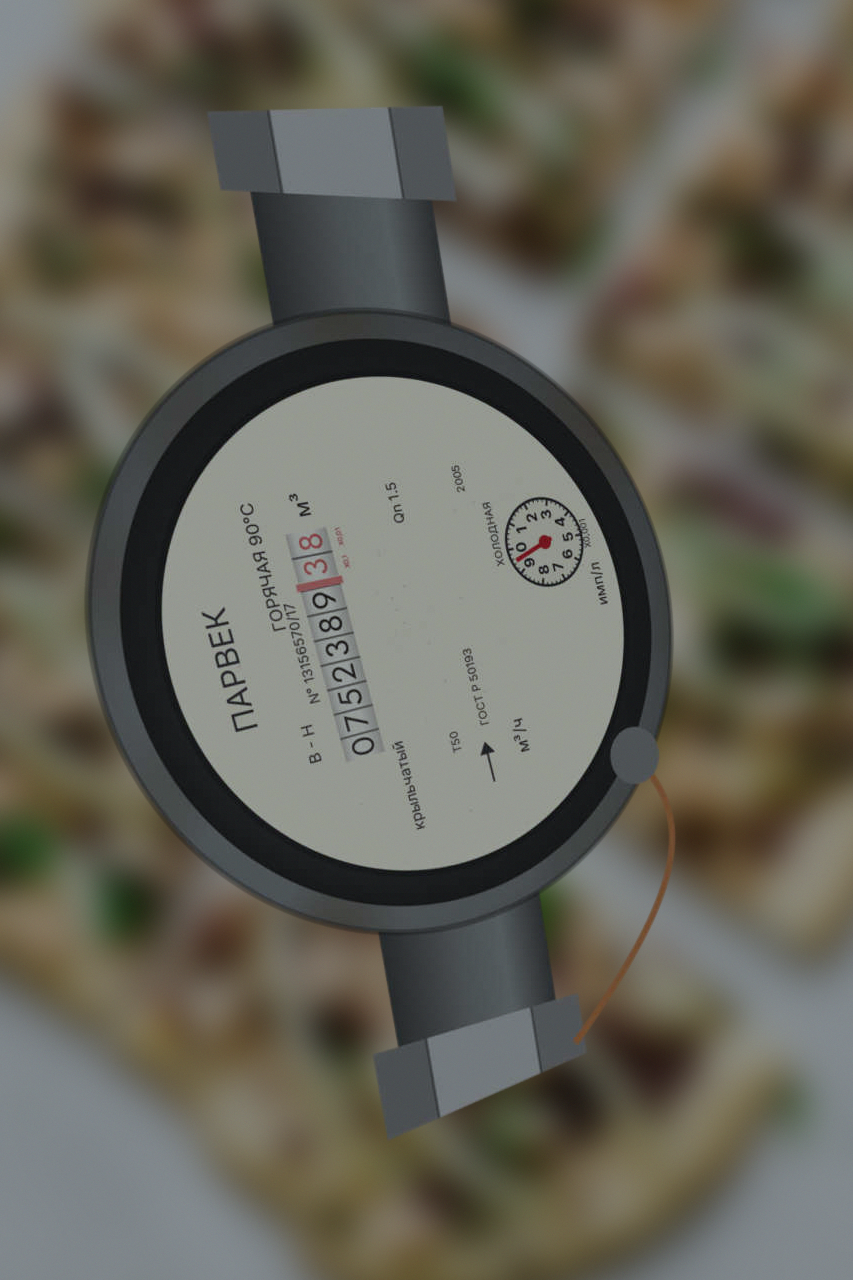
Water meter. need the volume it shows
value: 752389.379 m³
